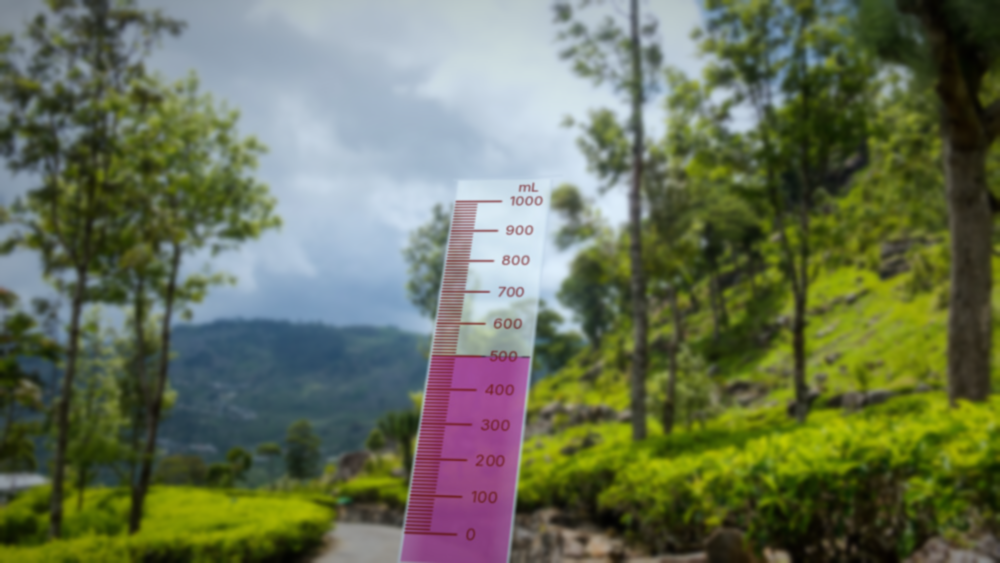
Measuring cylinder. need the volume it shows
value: 500 mL
